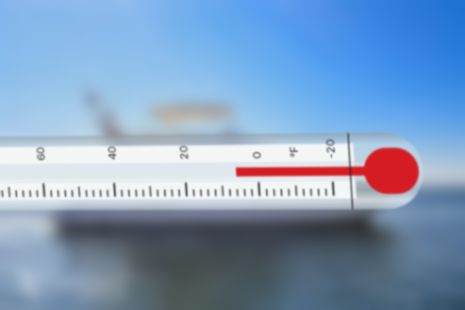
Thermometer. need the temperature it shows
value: 6 °F
